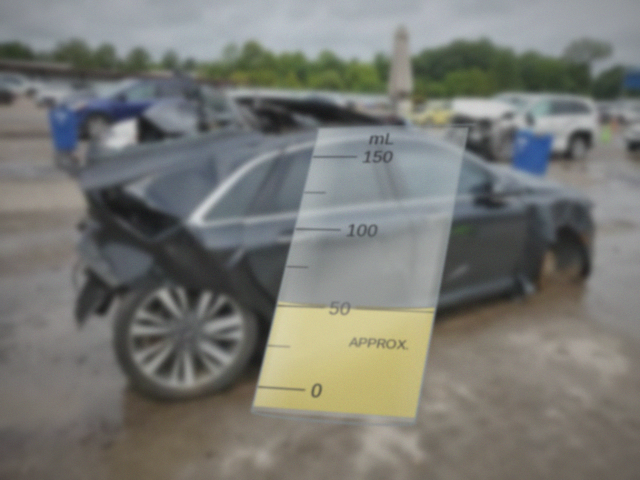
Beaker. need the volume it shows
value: 50 mL
